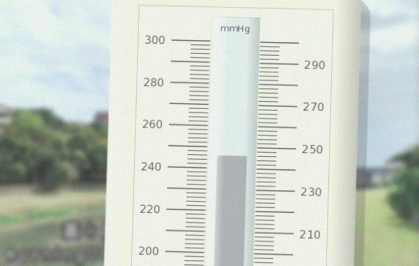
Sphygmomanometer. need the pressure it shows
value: 246 mmHg
